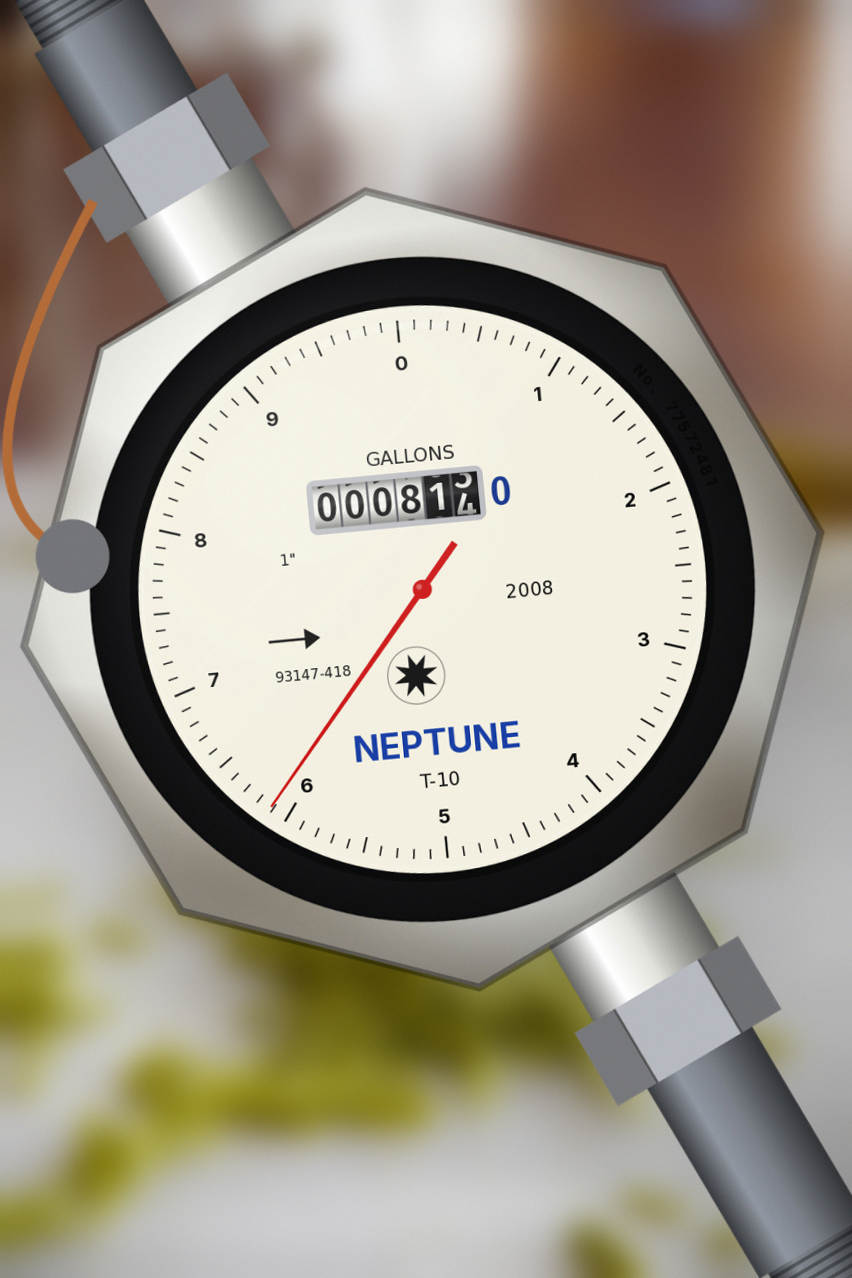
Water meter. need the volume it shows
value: 8136.1 gal
